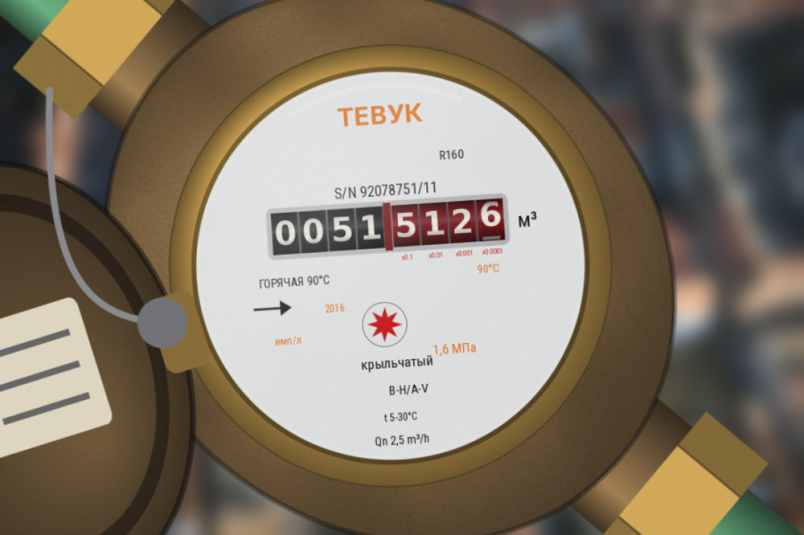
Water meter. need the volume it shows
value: 51.5126 m³
